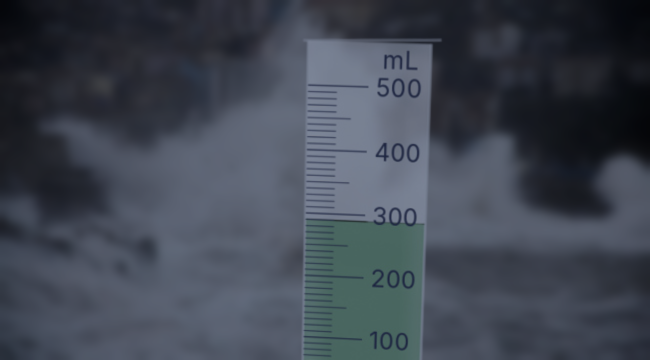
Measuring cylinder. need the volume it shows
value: 290 mL
